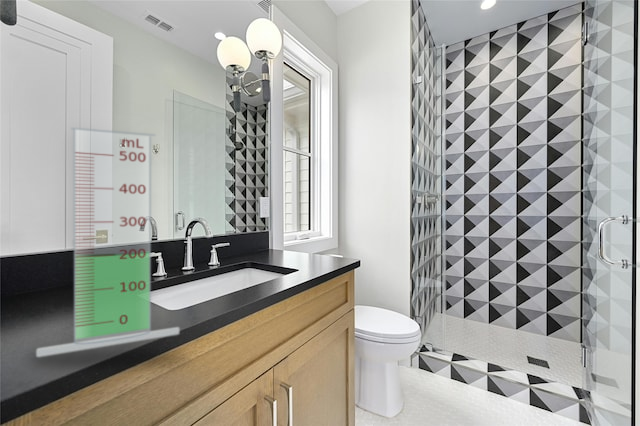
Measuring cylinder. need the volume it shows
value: 200 mL
